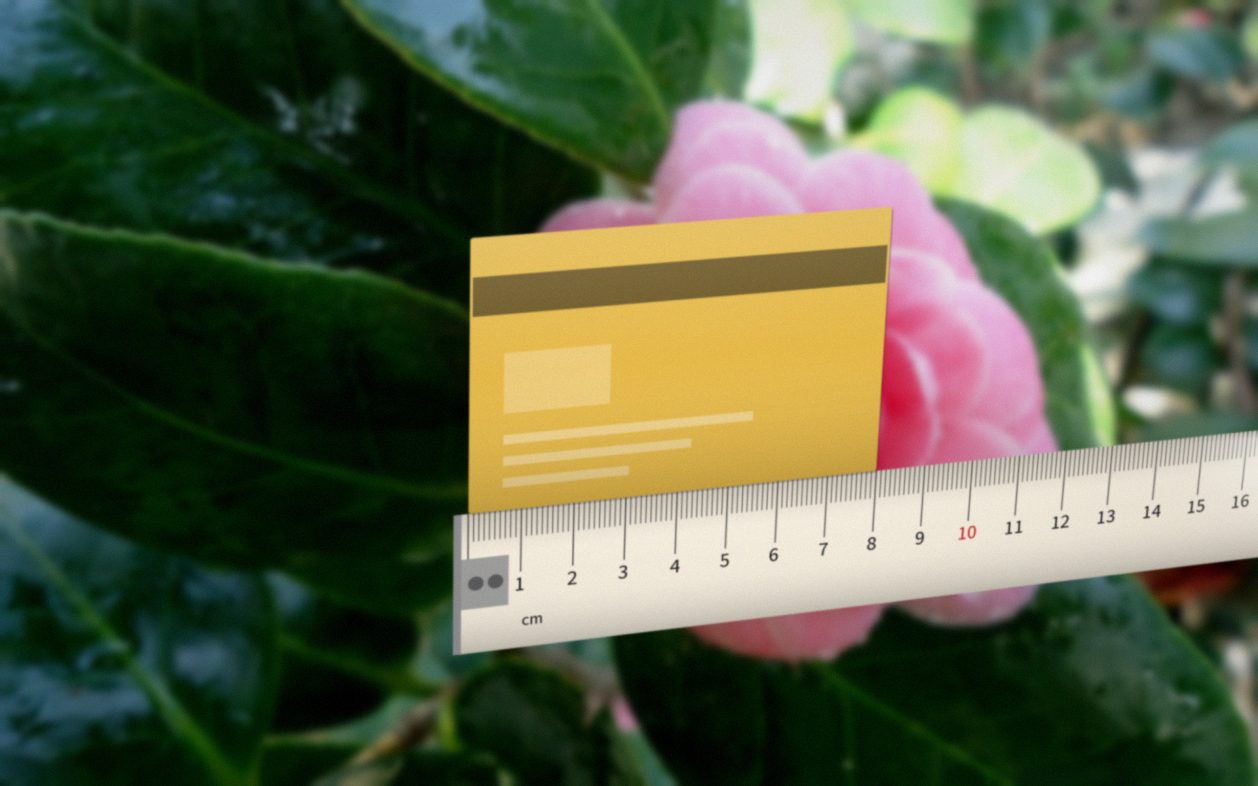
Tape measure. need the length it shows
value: 8 cm
